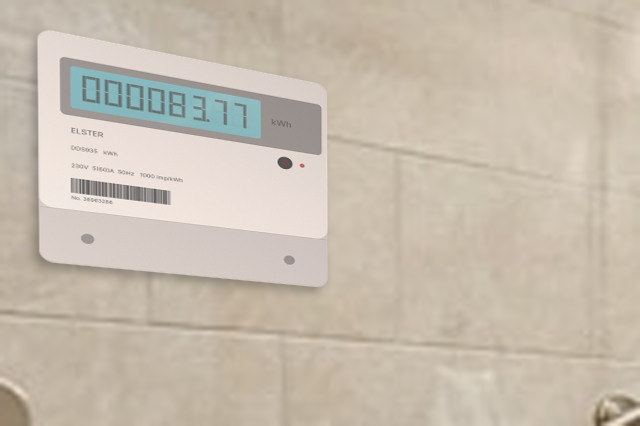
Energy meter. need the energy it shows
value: 83.77 kWh
